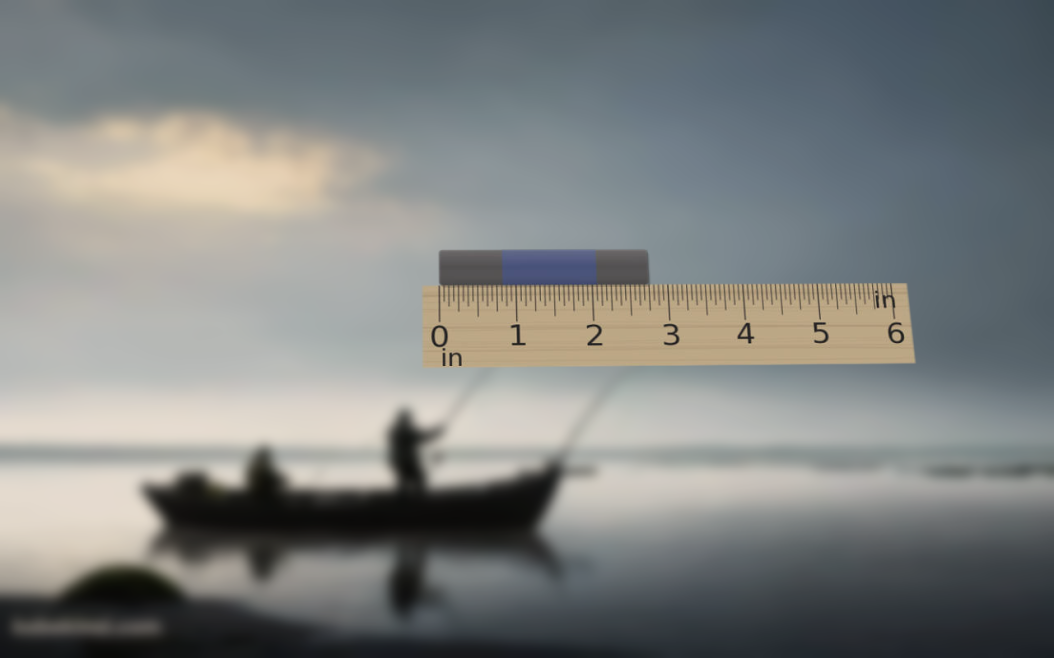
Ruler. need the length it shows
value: 2.75 in
